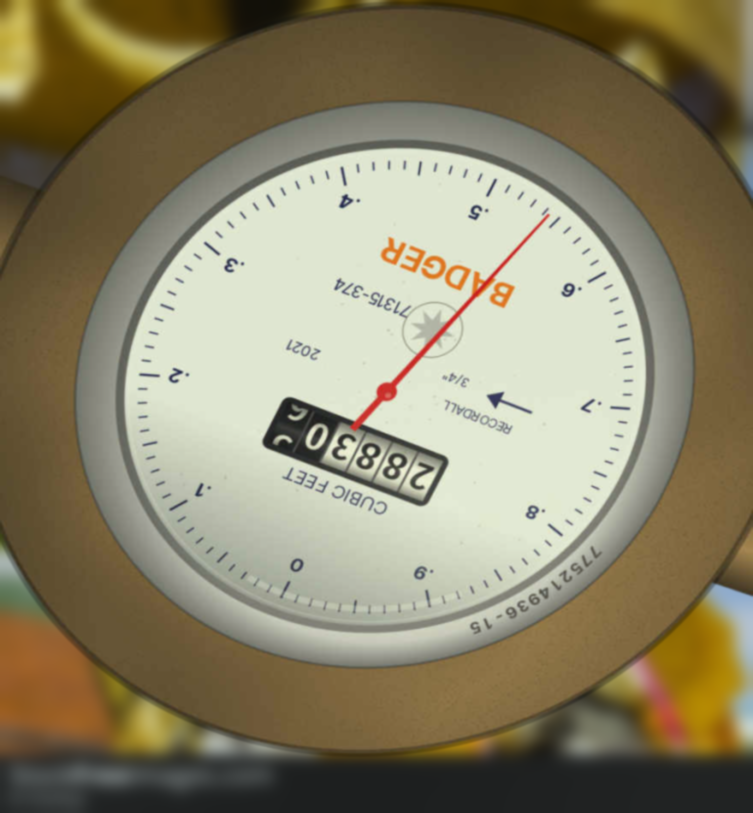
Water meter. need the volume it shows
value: 288305.54 ft³
